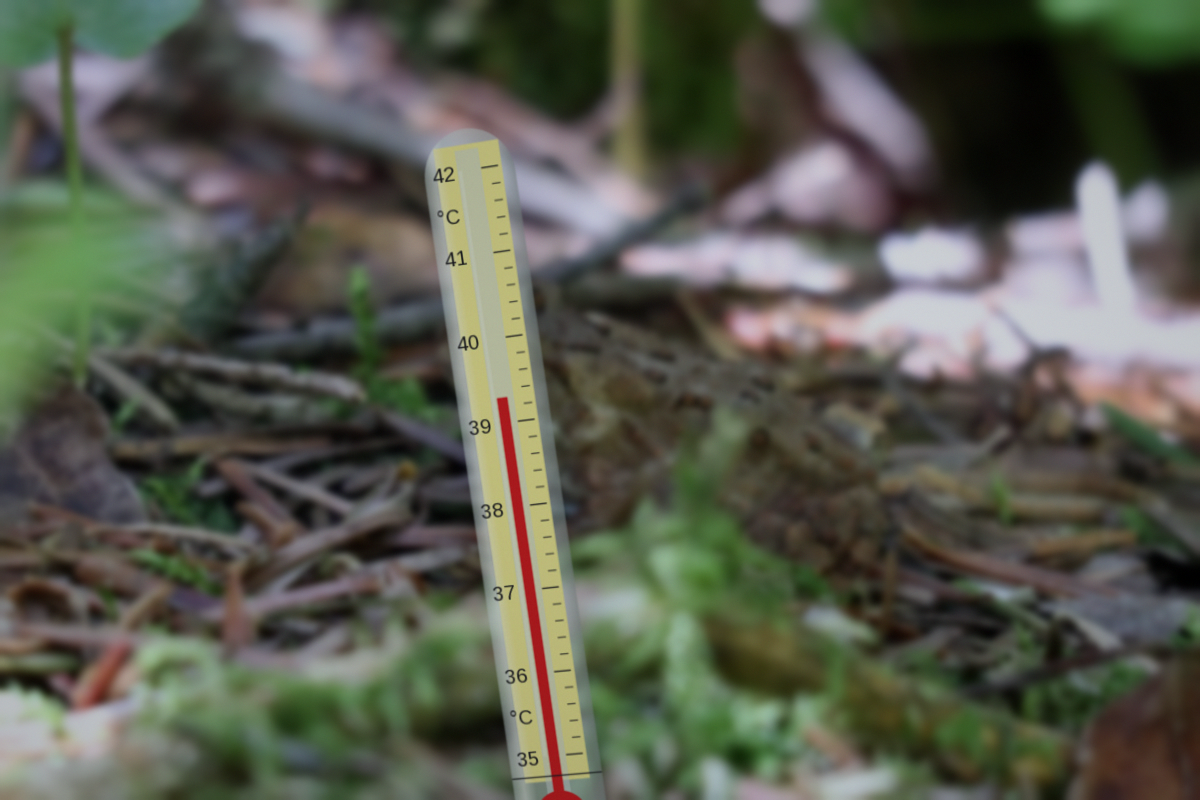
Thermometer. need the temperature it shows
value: 39.3 °C
